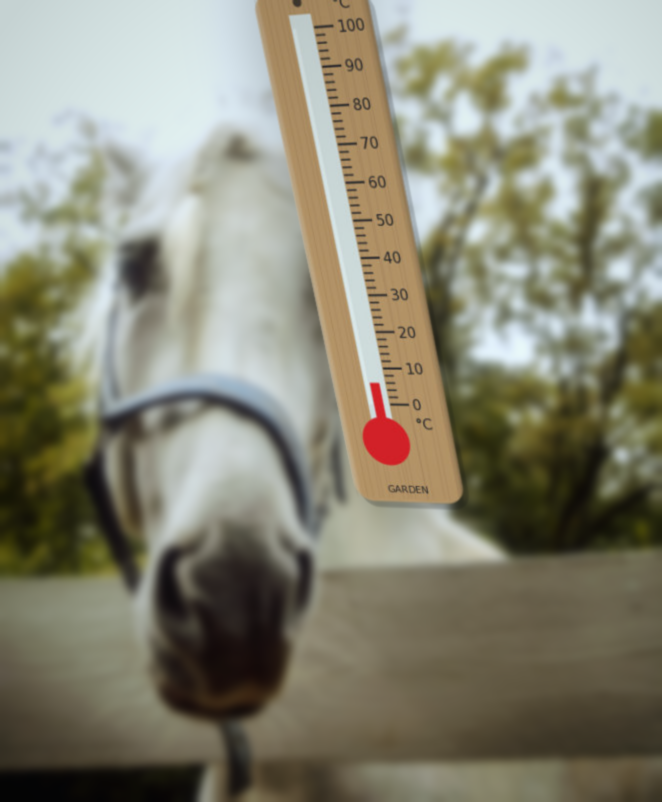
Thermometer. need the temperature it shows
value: 6 °C
